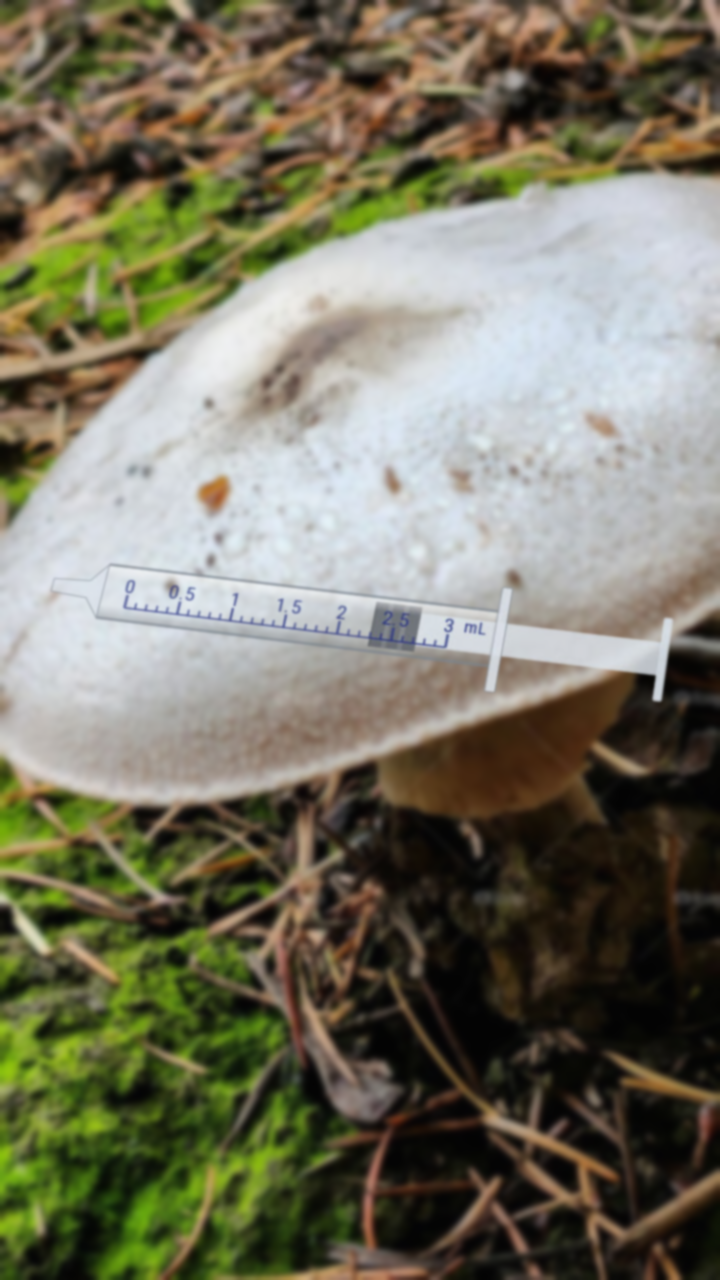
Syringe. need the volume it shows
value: 2.3 mL
